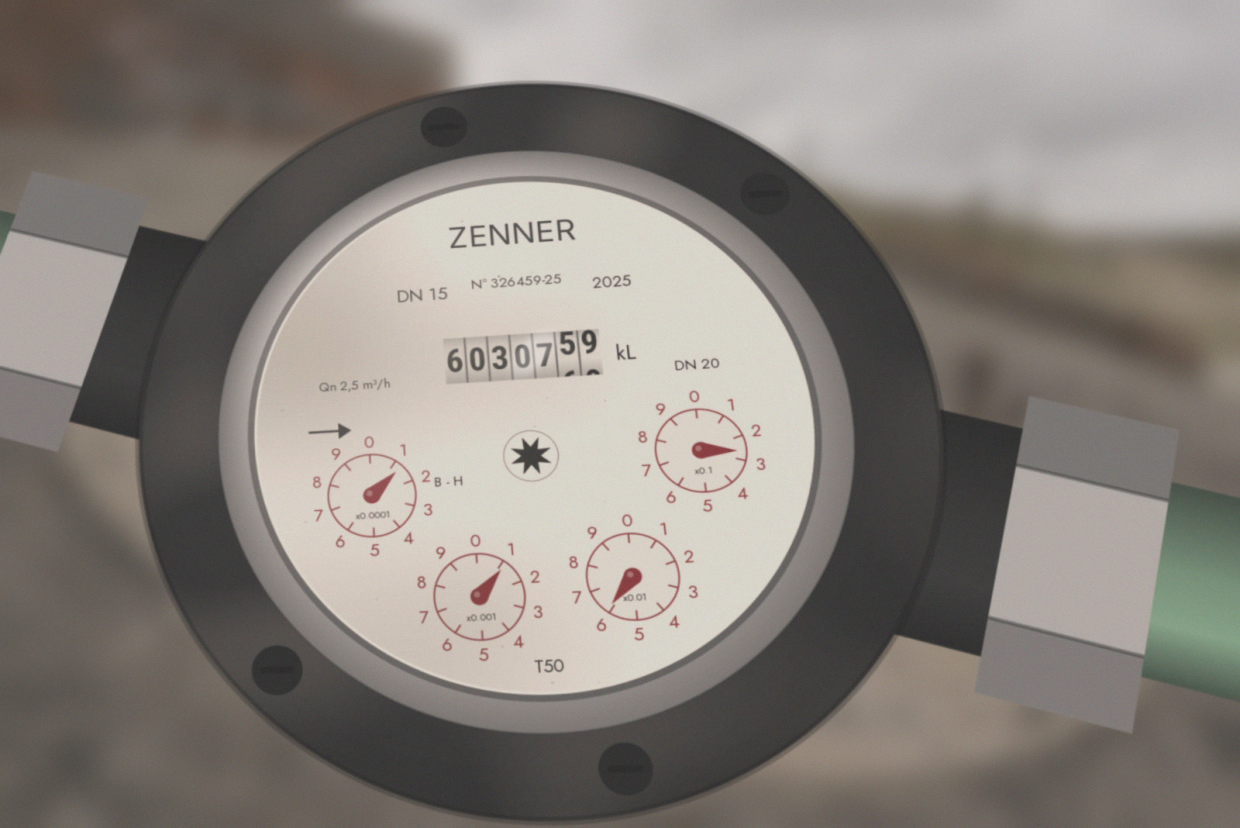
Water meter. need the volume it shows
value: 6030759.2611 kL
